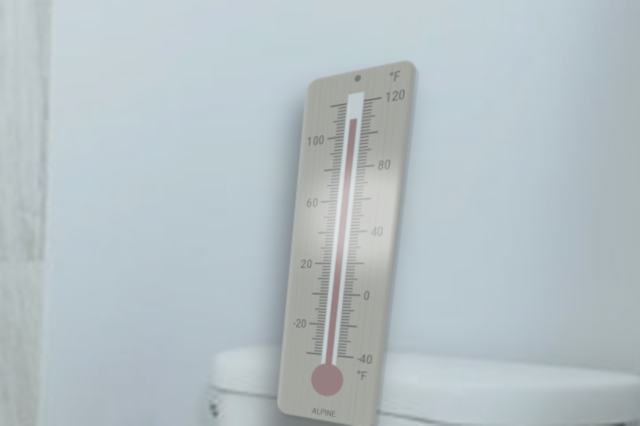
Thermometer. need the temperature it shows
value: 110 °F
